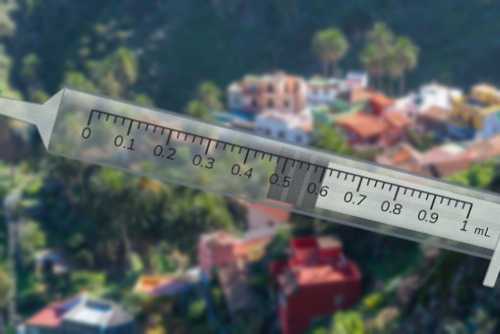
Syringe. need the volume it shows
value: 0.48 mL
